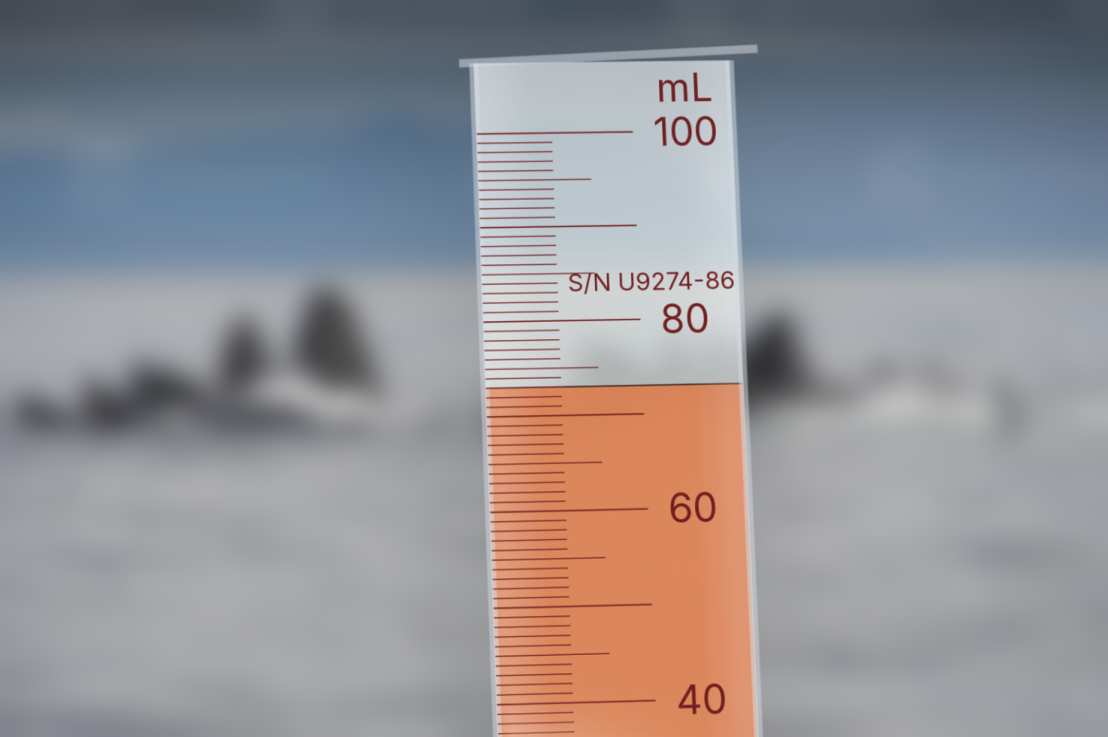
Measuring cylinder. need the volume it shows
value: 73 mL
